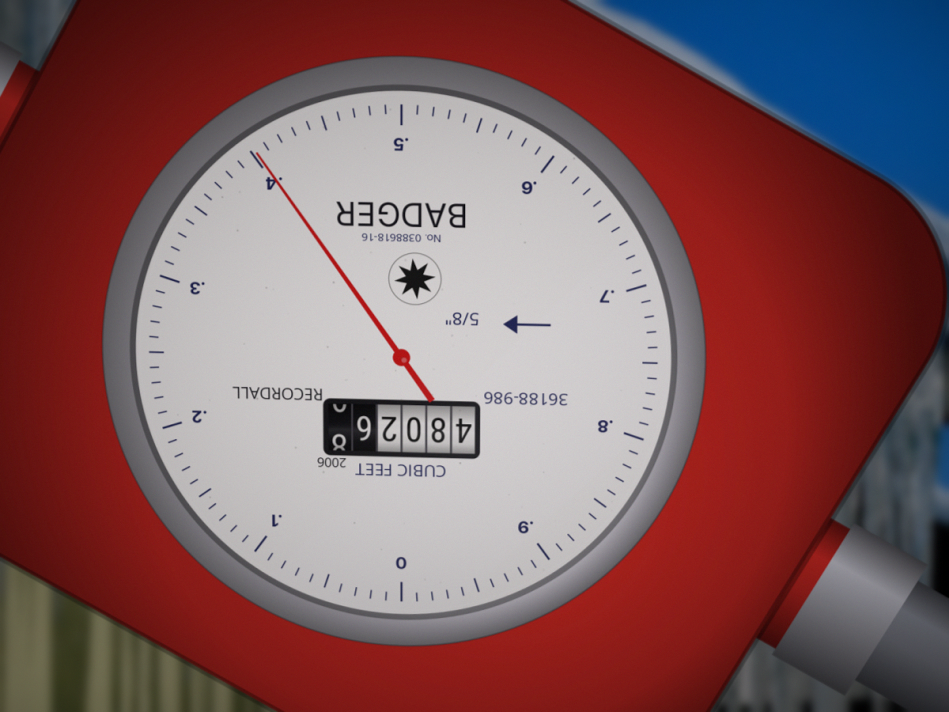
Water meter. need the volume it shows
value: 480268.40 ft³
